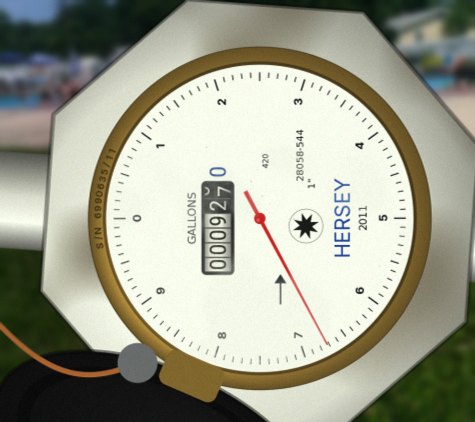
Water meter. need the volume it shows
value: 9266.7 gal
